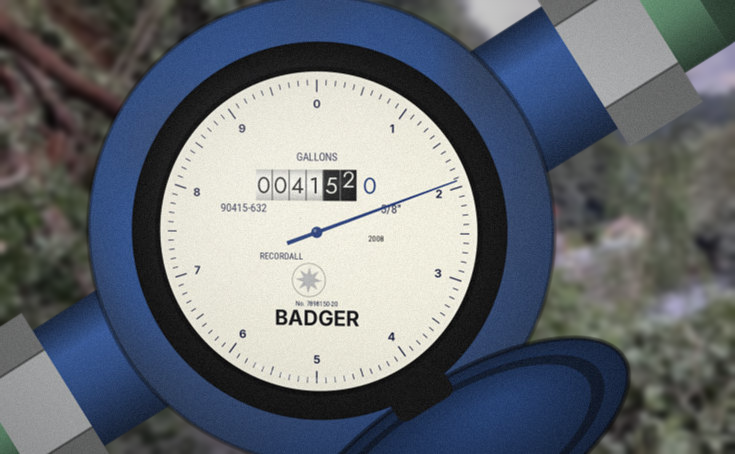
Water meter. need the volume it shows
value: 41521.9 gal
